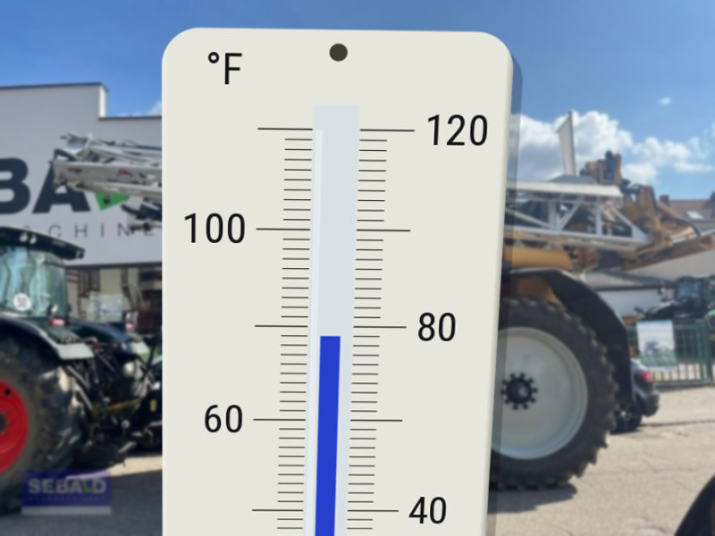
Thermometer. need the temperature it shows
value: 78 °F
